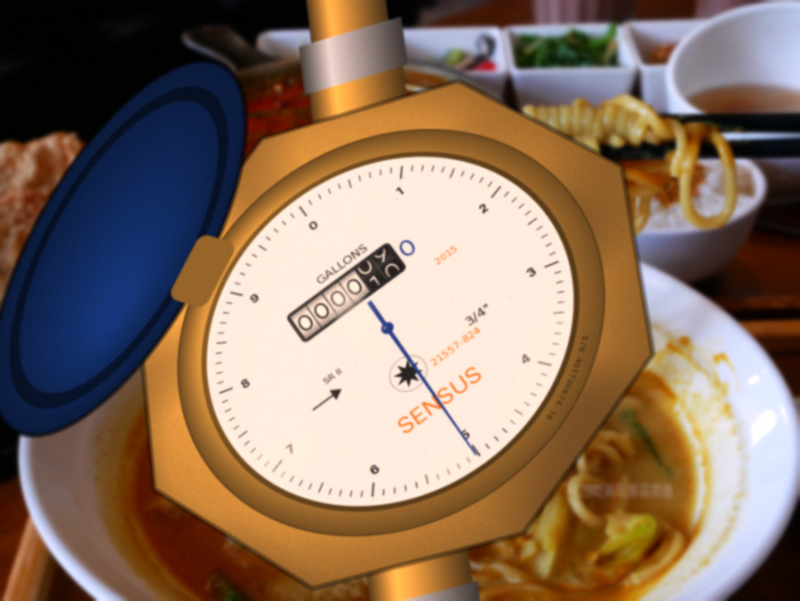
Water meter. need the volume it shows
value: 95.0 gal
